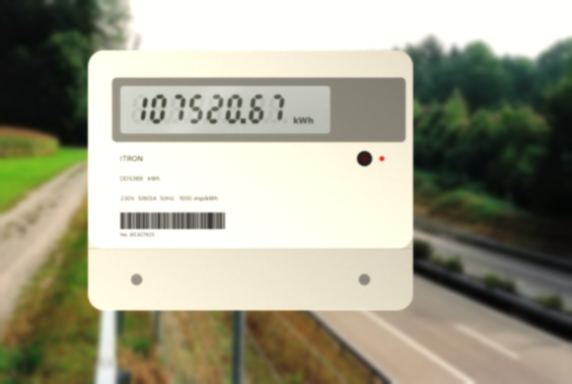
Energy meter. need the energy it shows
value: 107520.67 kWh
